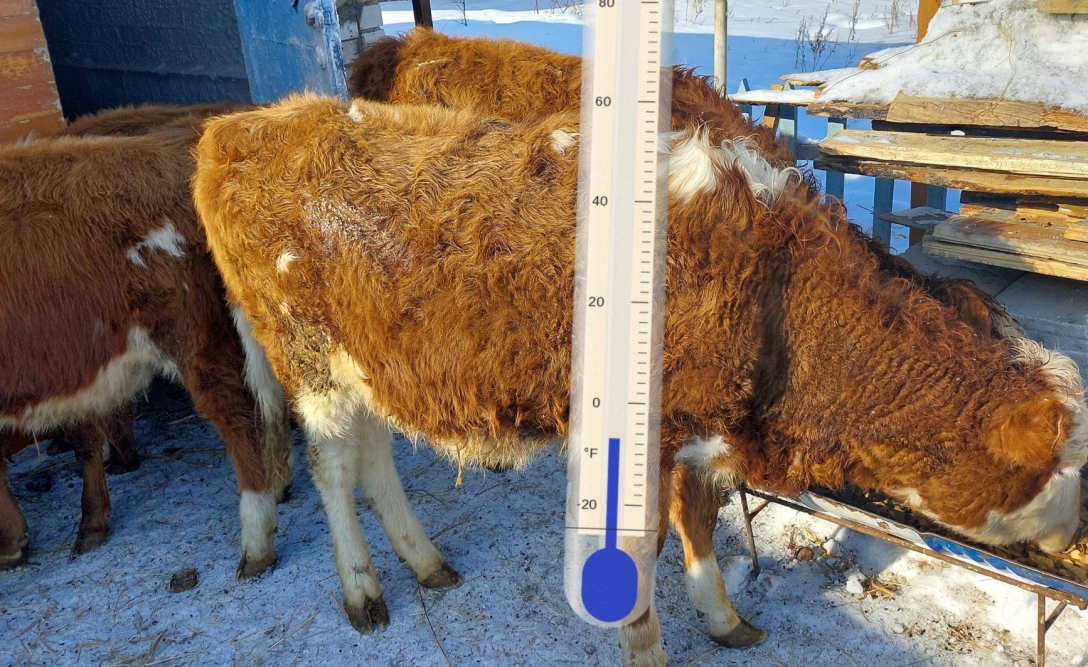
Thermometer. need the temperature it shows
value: -7 °F
